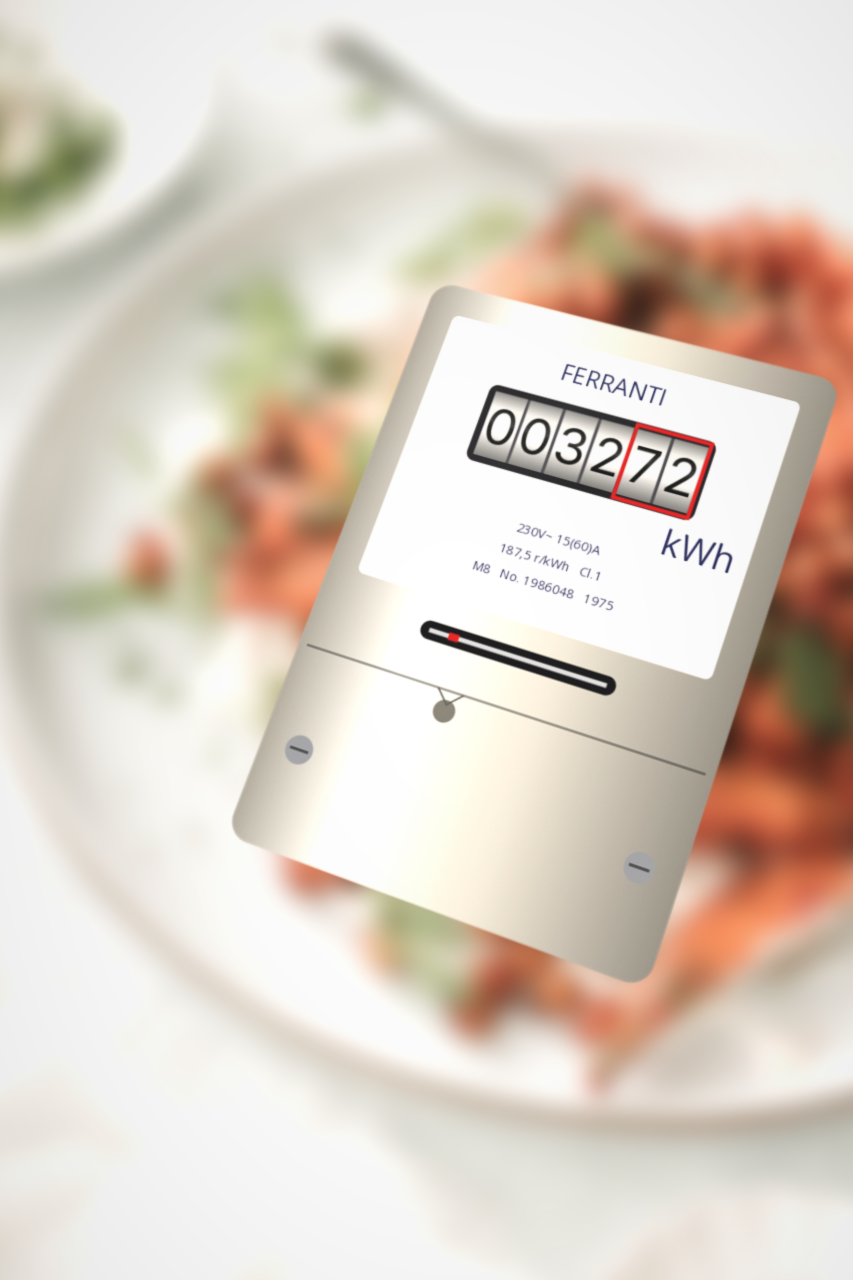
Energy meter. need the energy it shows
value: 32.72 kWh
